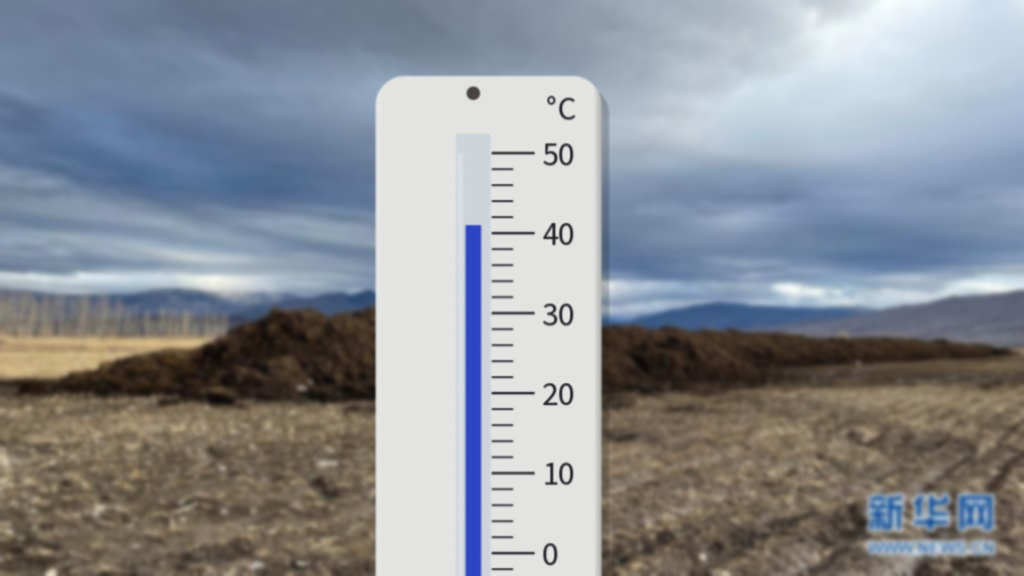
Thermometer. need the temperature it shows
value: 41 °C
